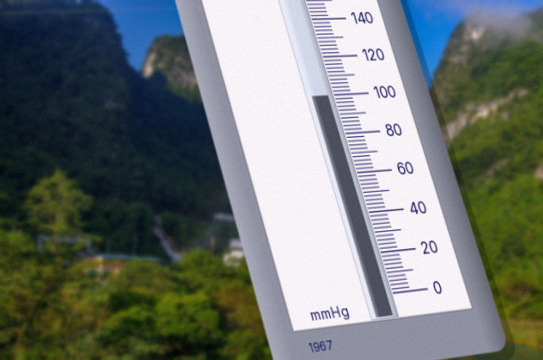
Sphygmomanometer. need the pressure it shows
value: 100 mmHg
